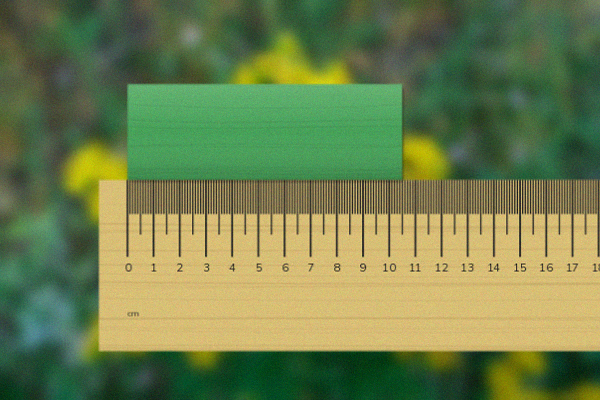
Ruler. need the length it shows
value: 10.5 cm
